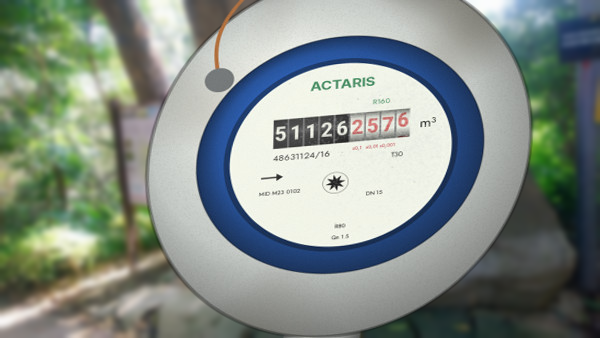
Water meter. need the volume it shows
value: 51126.2576 m³
